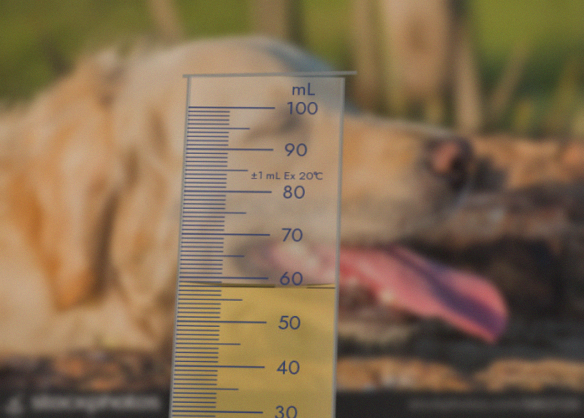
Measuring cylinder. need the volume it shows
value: 58 mL
